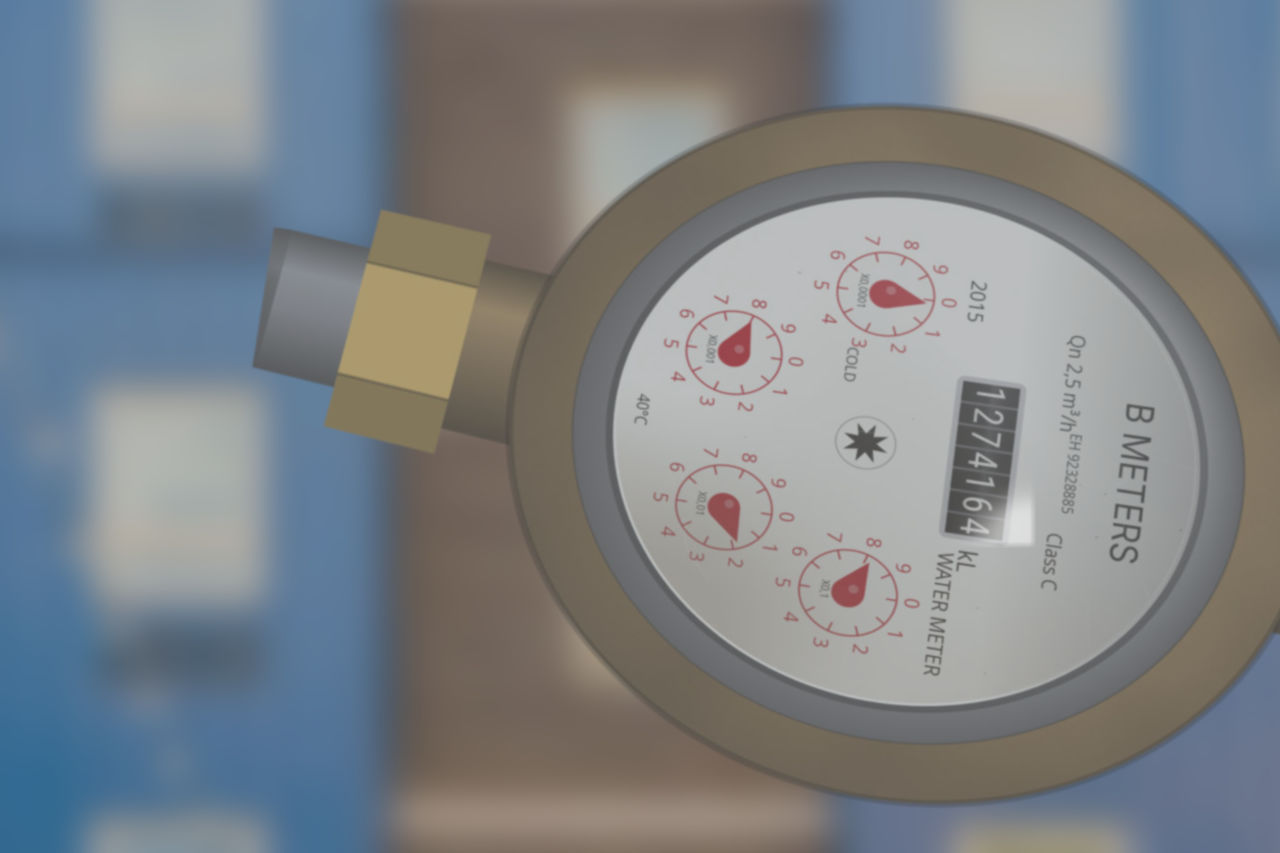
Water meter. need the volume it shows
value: 1274164.8180 kL
